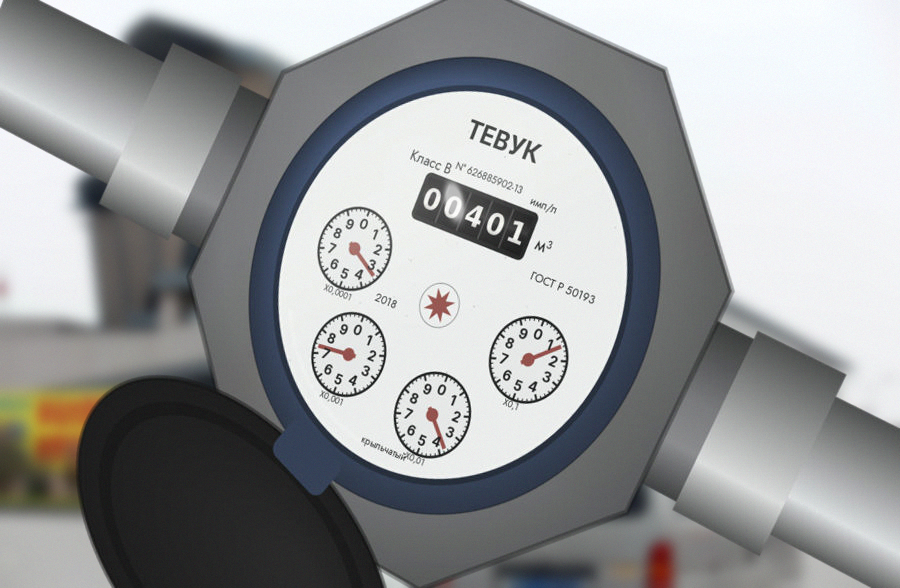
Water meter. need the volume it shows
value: 401.1373 m³
